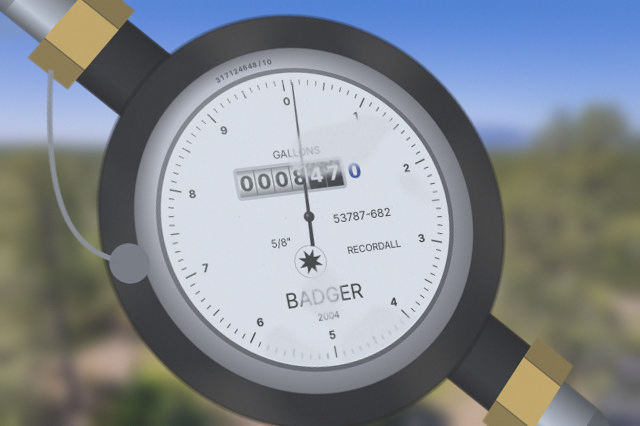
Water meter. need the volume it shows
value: 8470.1 gal
